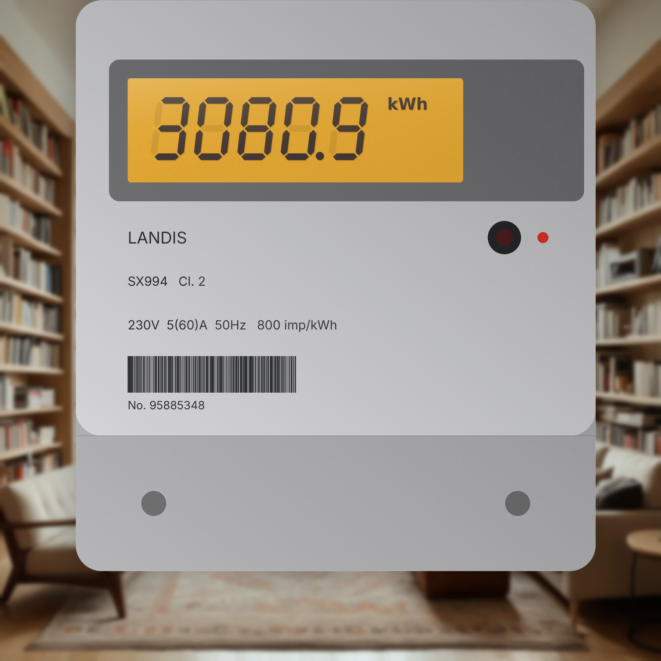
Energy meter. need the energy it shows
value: 3080.9 kWh
